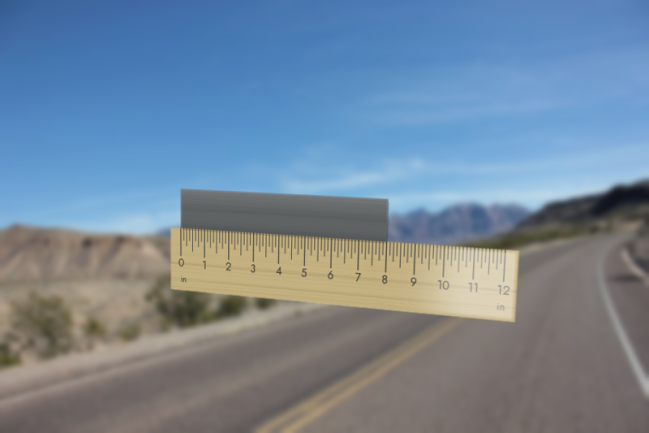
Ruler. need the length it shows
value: 8 in
